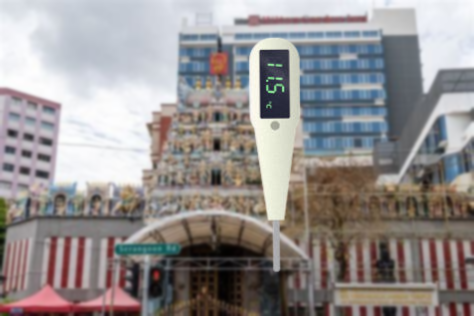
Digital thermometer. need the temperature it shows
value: 11.5 °C
